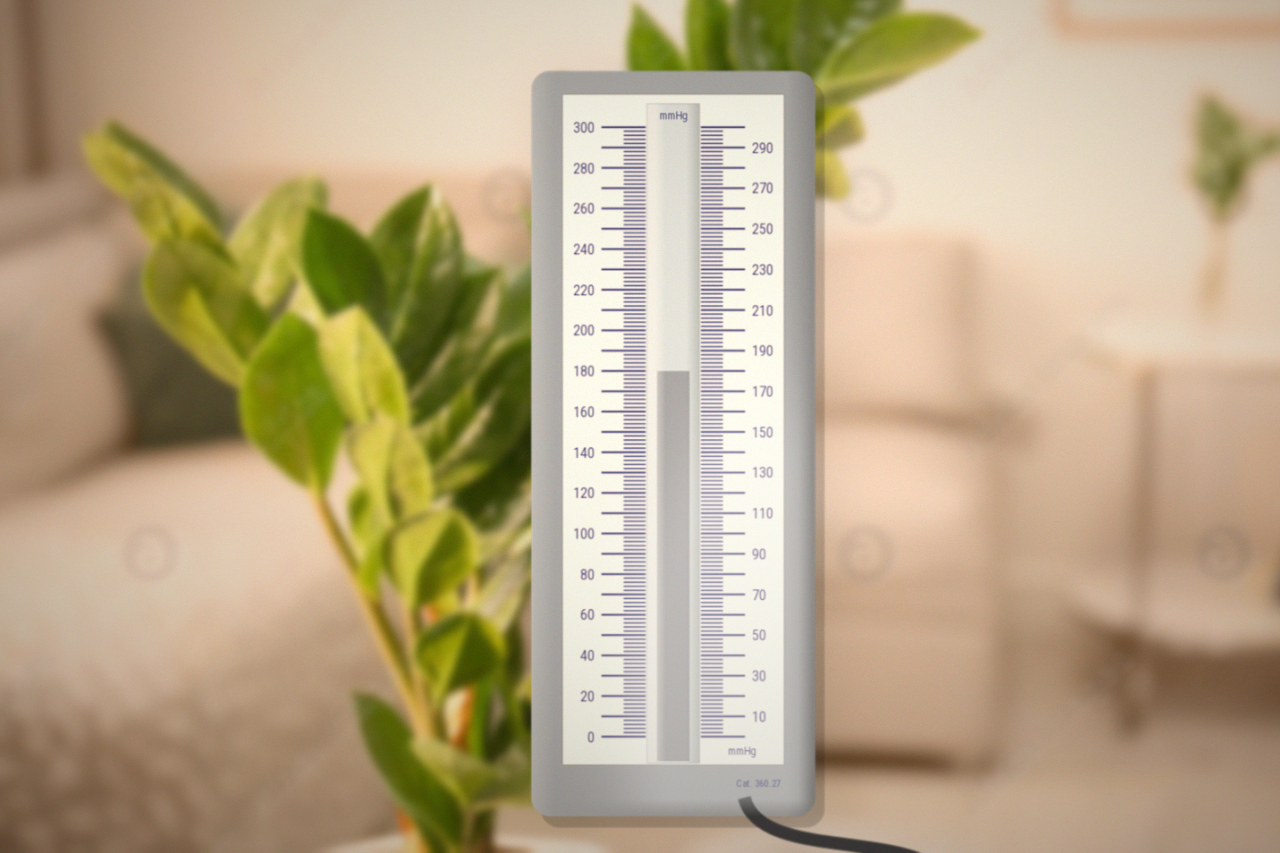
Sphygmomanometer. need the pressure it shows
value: 180 mmHg
